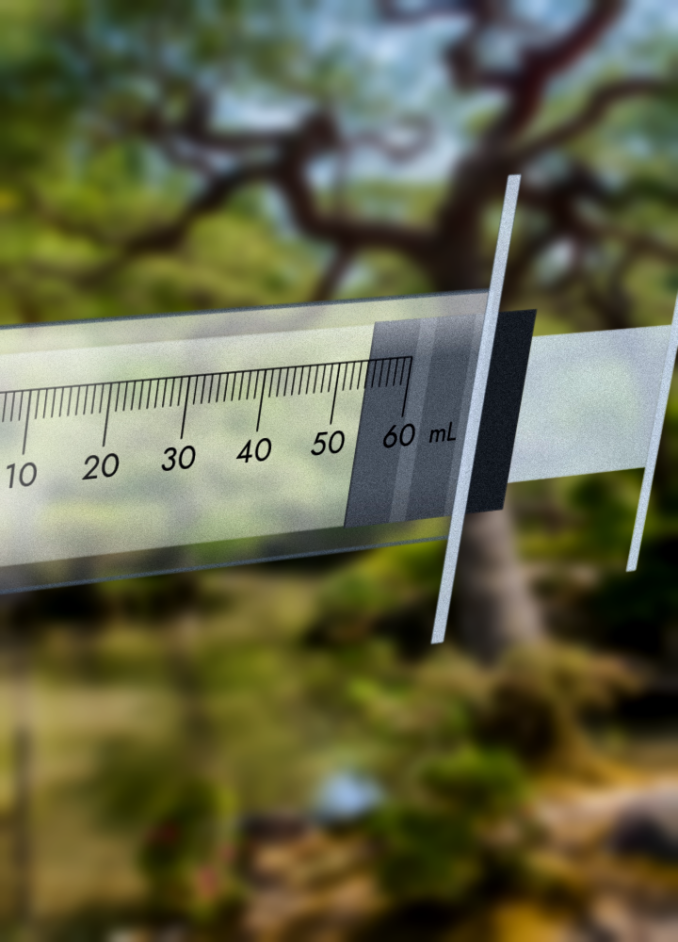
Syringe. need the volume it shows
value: 54 mL
